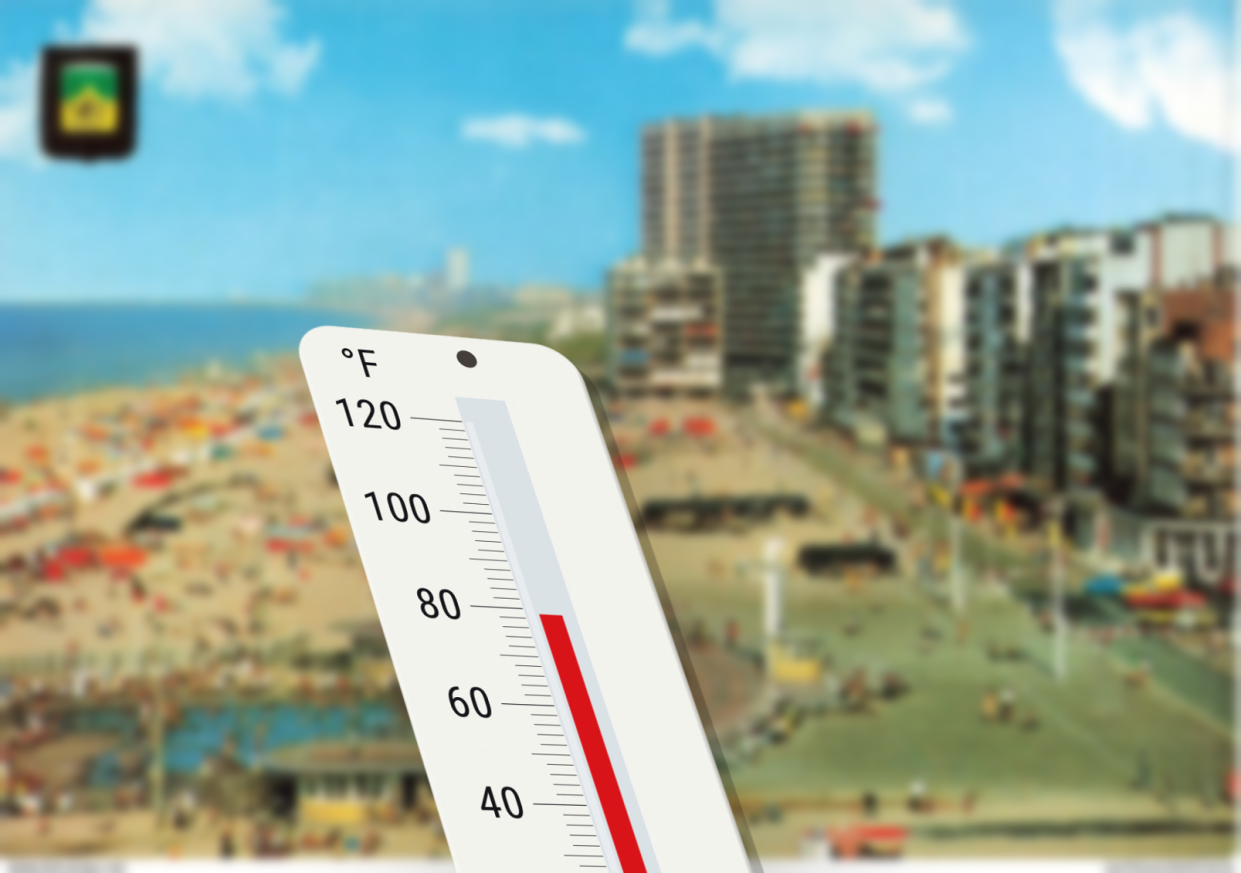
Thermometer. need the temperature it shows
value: 79 °F
